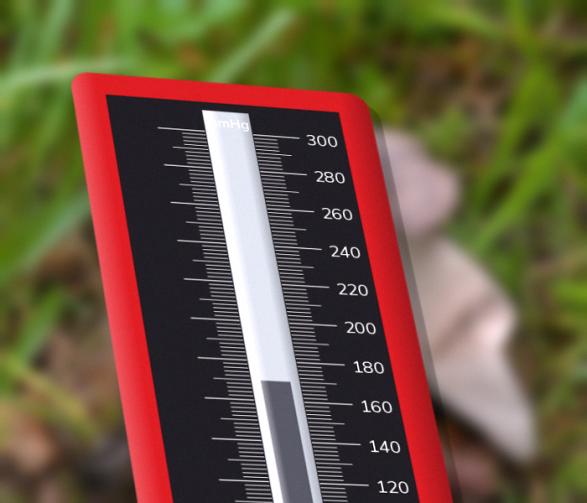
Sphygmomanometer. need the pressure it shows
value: 170 mmHg
